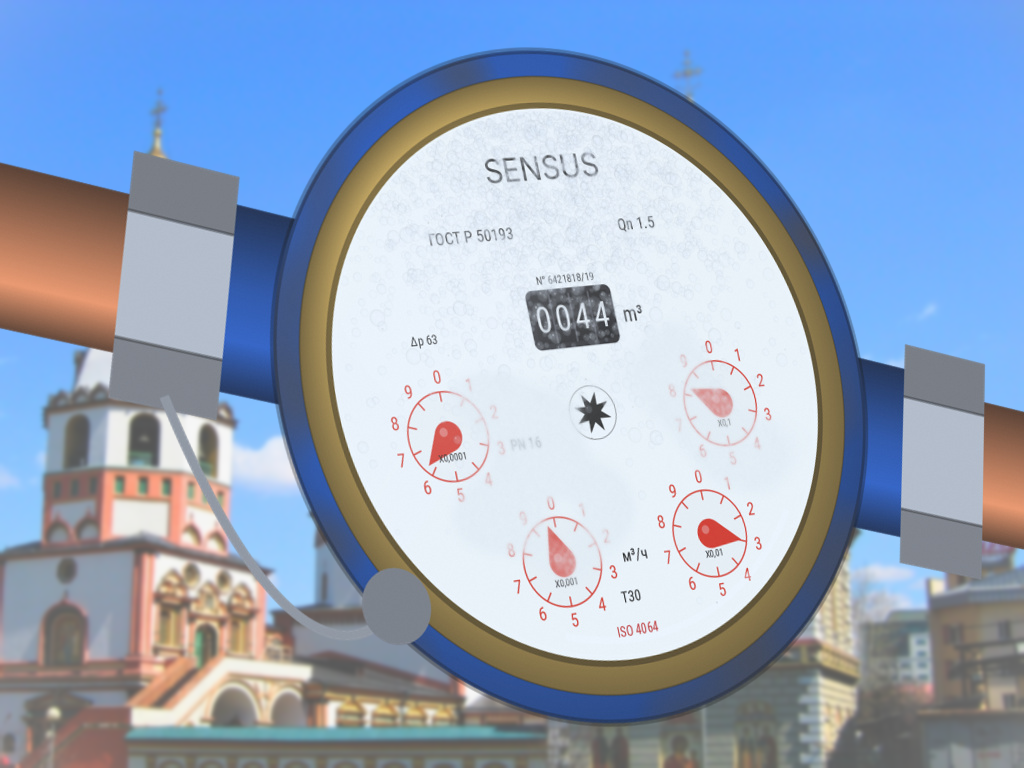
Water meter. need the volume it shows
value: 44.8296 m³
